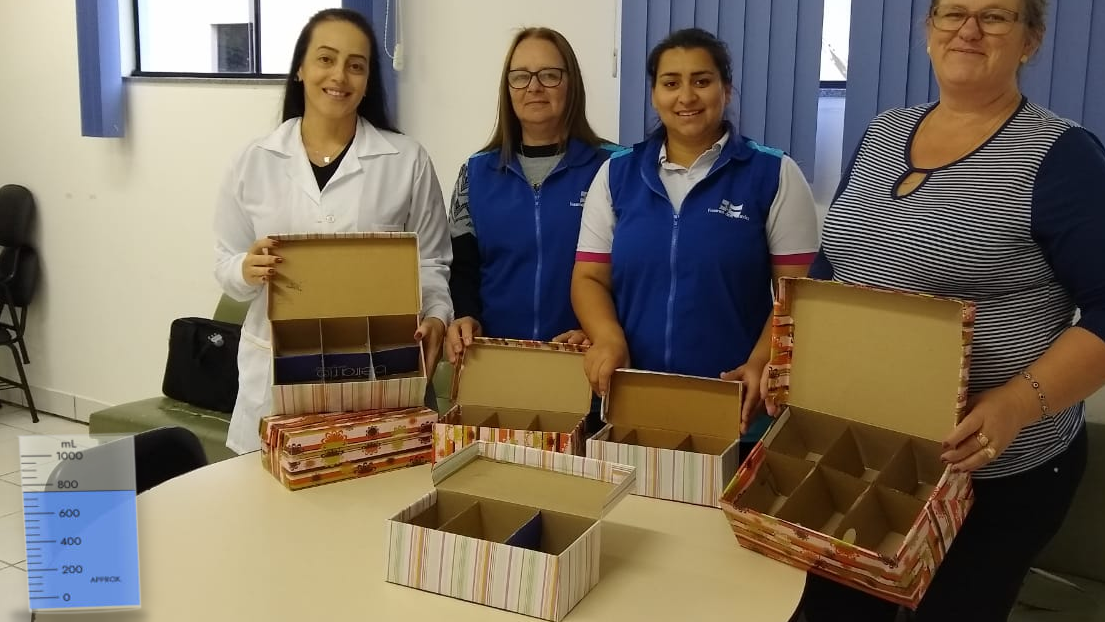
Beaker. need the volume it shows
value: 750 mL
